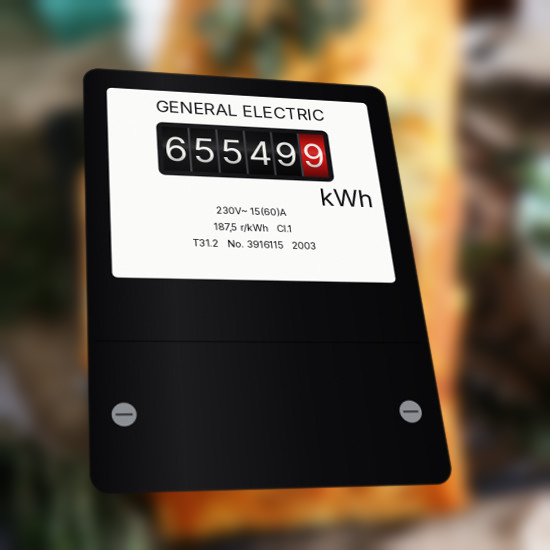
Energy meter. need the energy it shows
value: 65549.9 kWh
